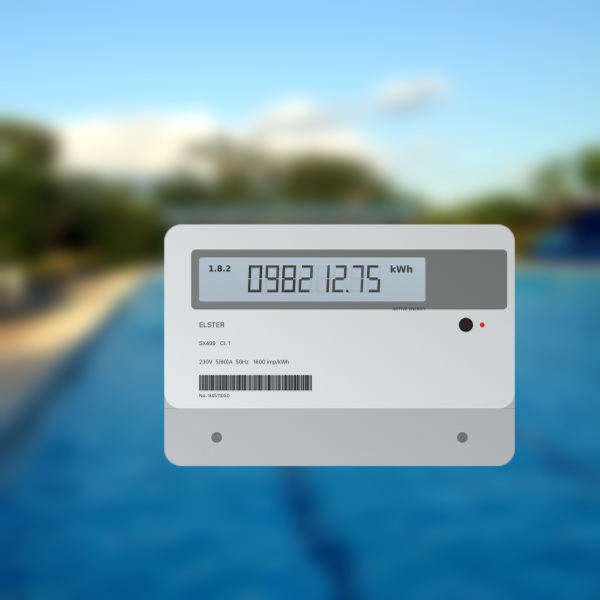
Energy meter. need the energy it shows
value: 98212.75 kWh
